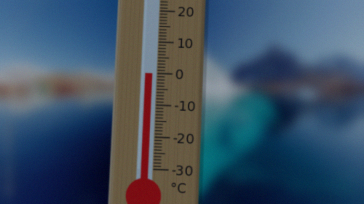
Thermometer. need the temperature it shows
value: 0 °C
